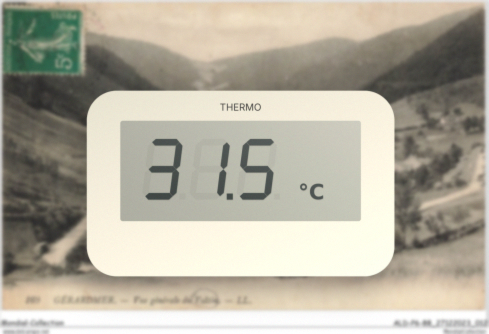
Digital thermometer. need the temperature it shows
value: 31.5 °C
